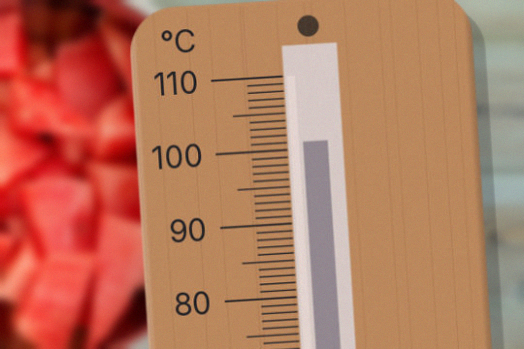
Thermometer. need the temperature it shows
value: 101 °C
